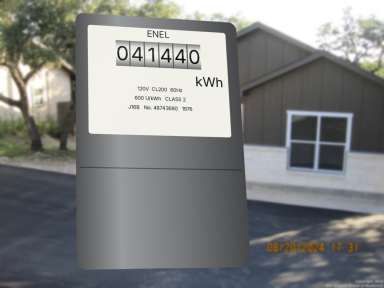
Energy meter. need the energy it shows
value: 41440 kWh
